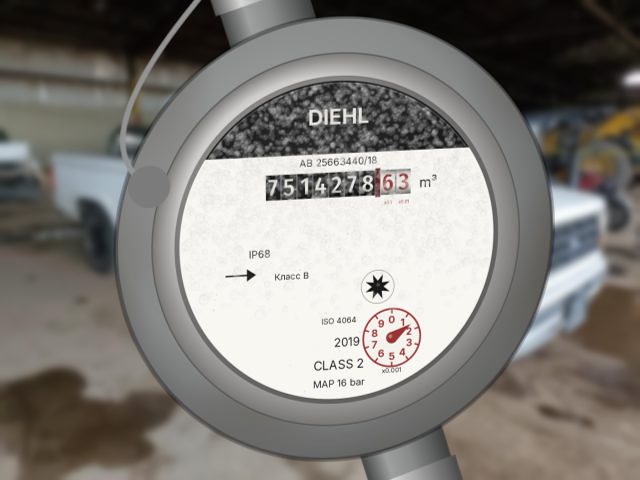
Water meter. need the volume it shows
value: 7514278.631 m³
